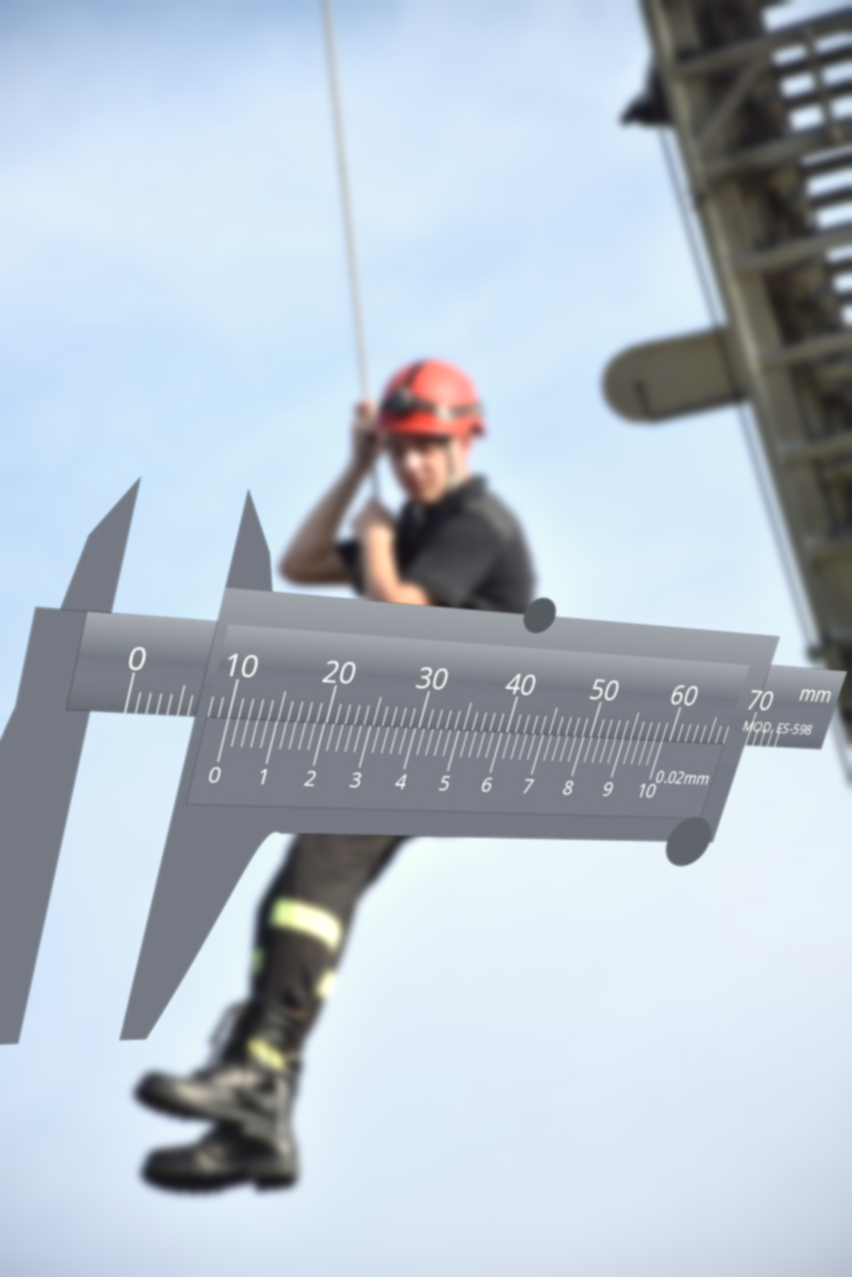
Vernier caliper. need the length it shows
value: 10.0 mm
